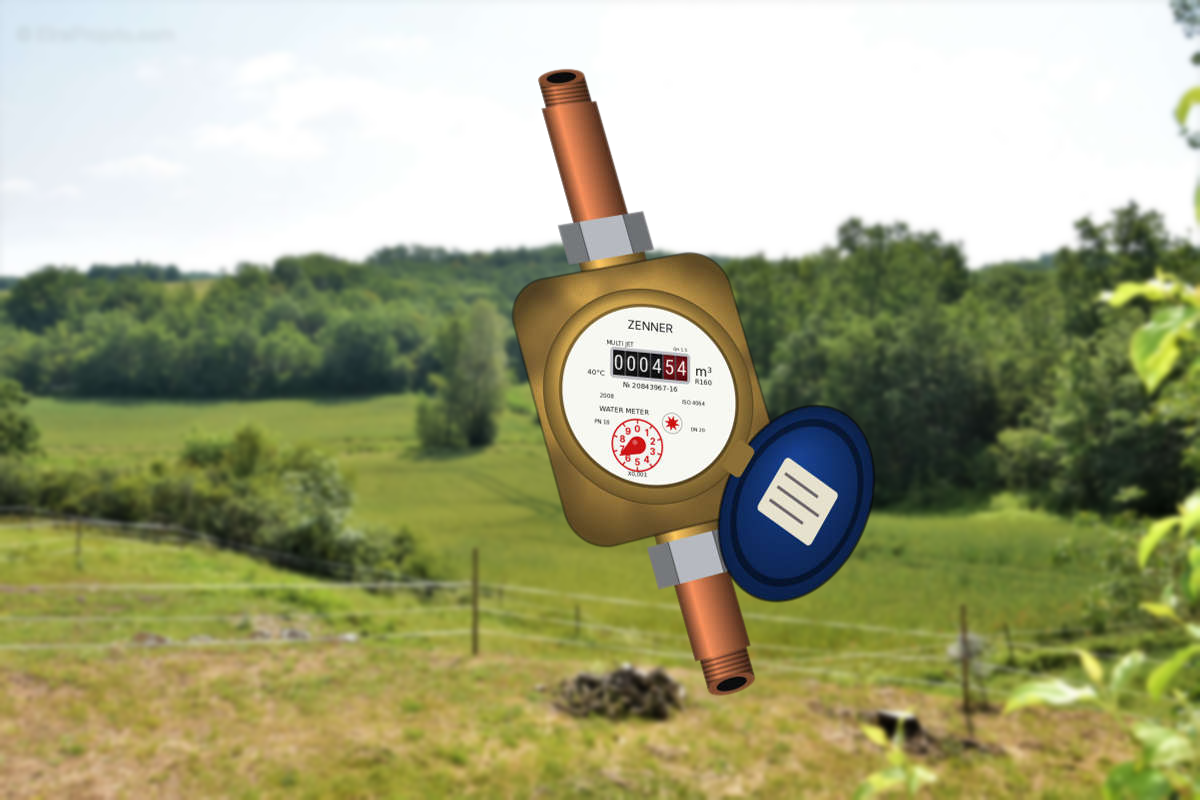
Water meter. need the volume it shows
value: 4.546 m³
